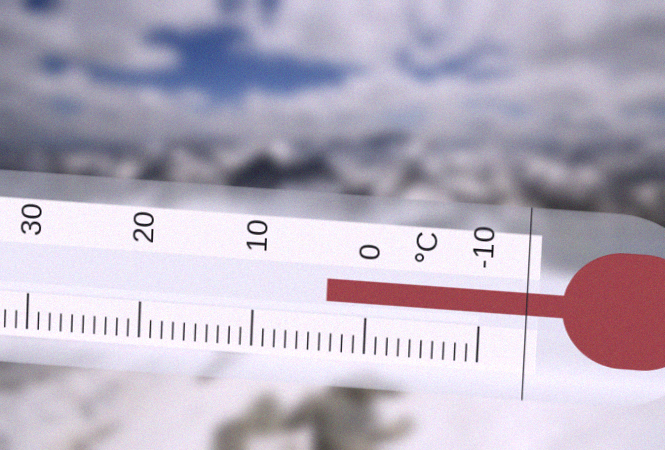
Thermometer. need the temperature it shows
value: 3.5 °C
